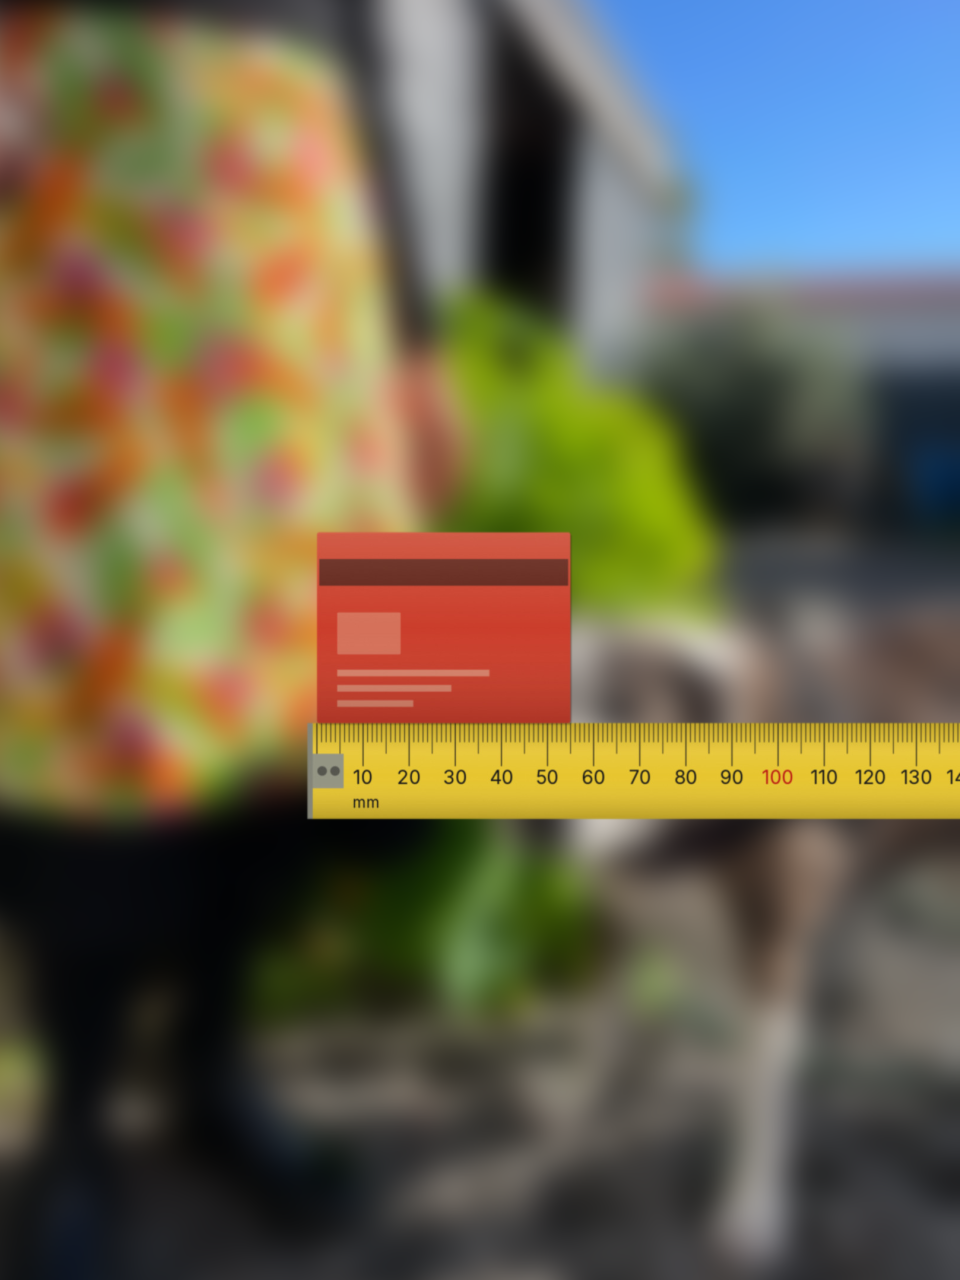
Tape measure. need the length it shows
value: 55 mm
